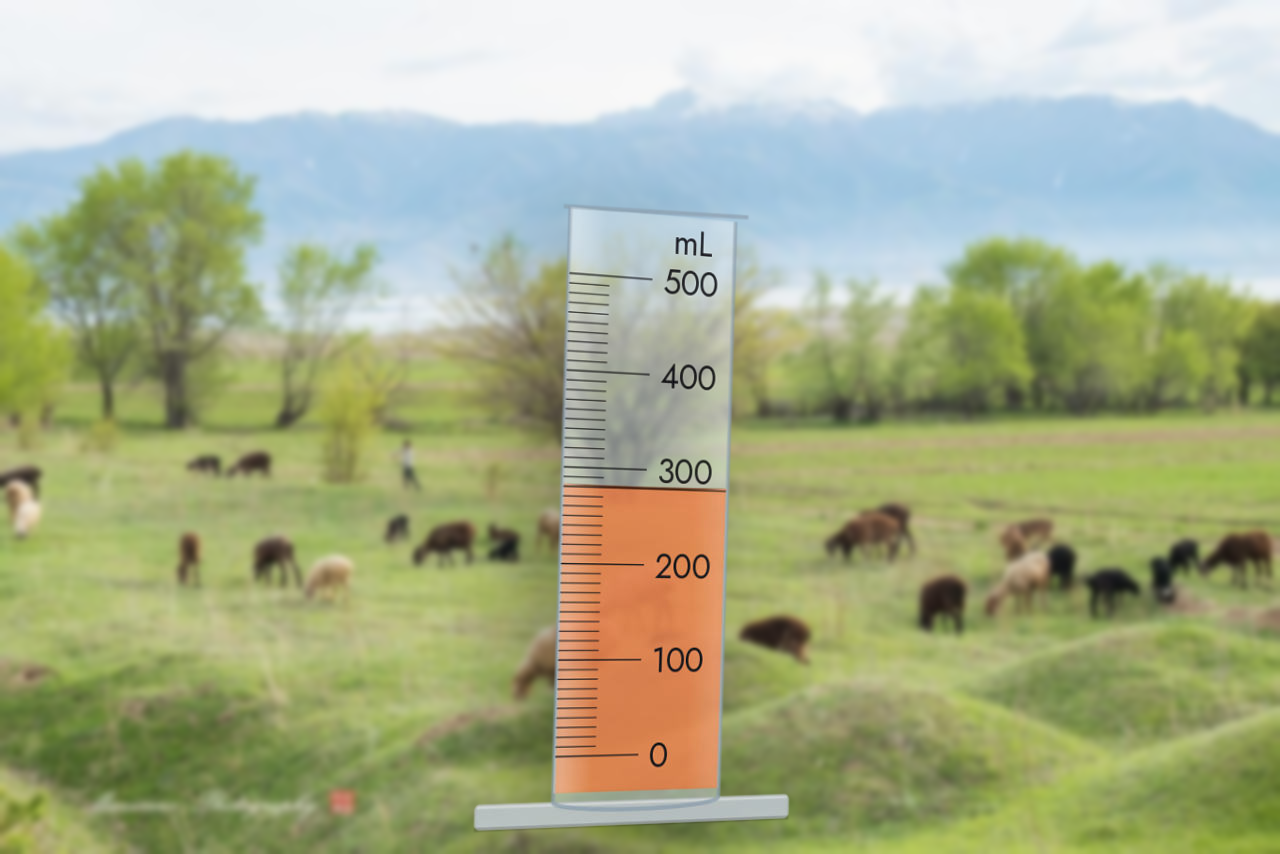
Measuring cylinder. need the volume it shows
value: 280 mL
